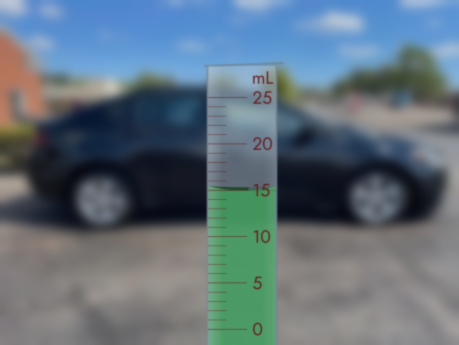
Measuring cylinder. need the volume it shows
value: 15 mL
